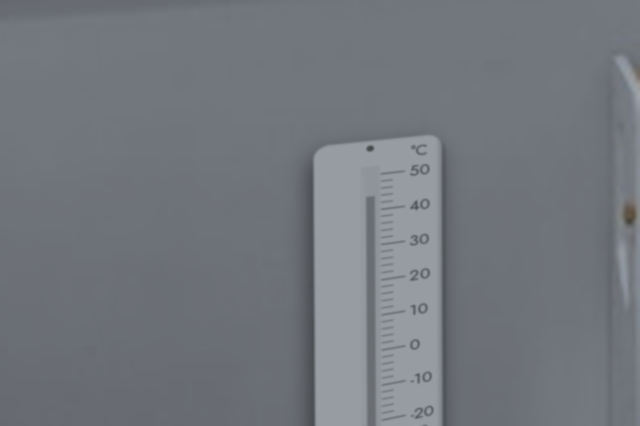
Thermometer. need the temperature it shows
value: 44 °C
